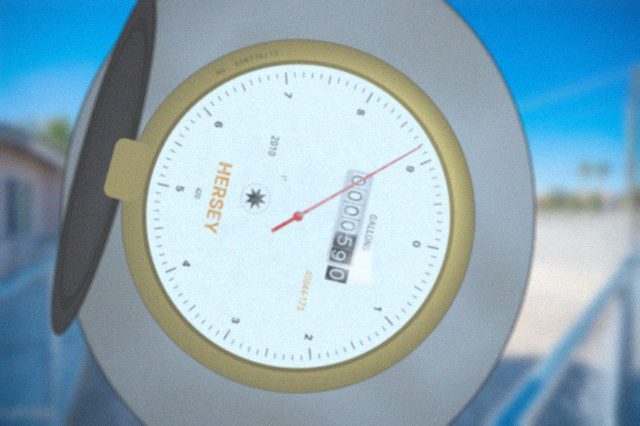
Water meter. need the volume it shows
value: 588.8 gal
